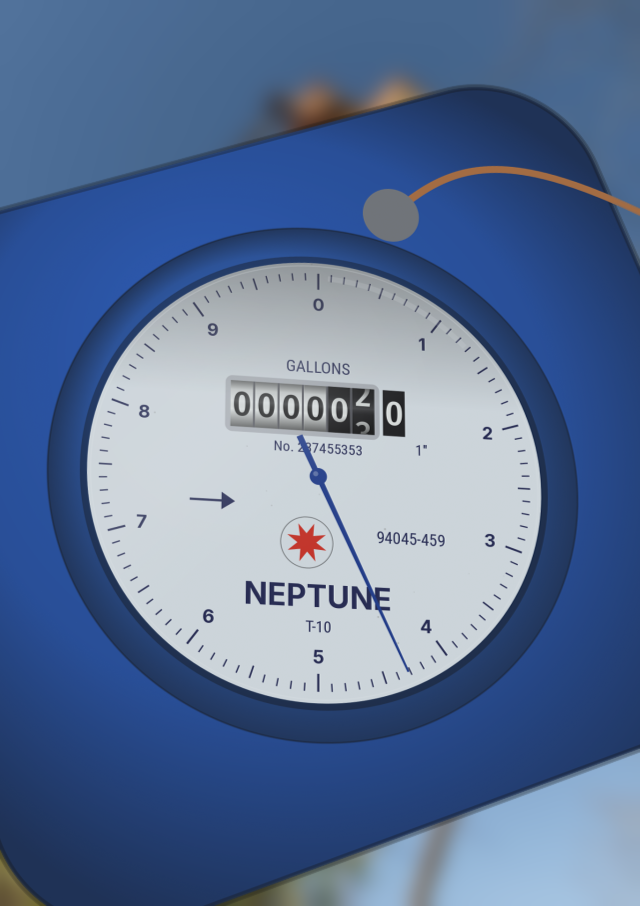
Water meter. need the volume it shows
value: 24.3 gal
